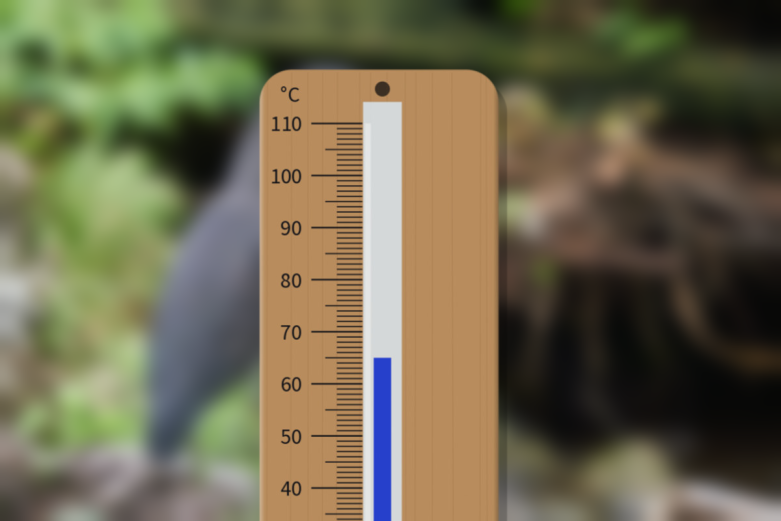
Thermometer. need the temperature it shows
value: 65 °C
